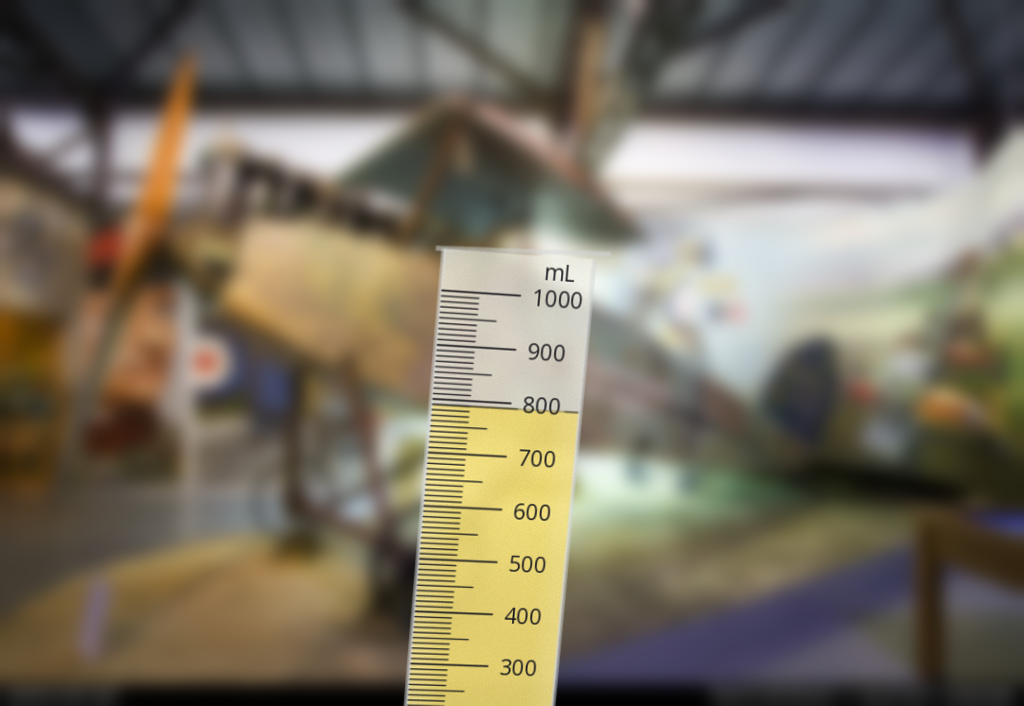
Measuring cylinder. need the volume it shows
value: 790 mL
